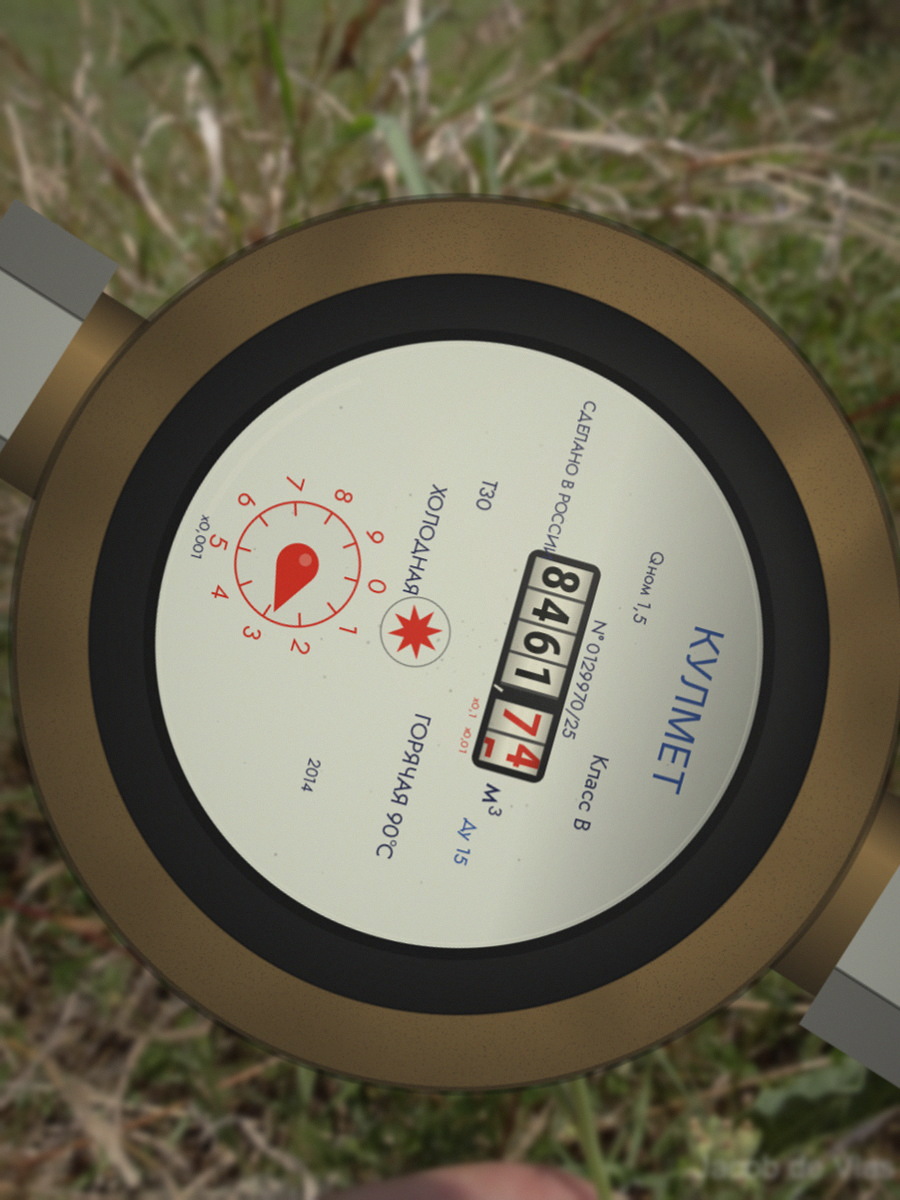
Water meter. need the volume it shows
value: 8461.742 m³
